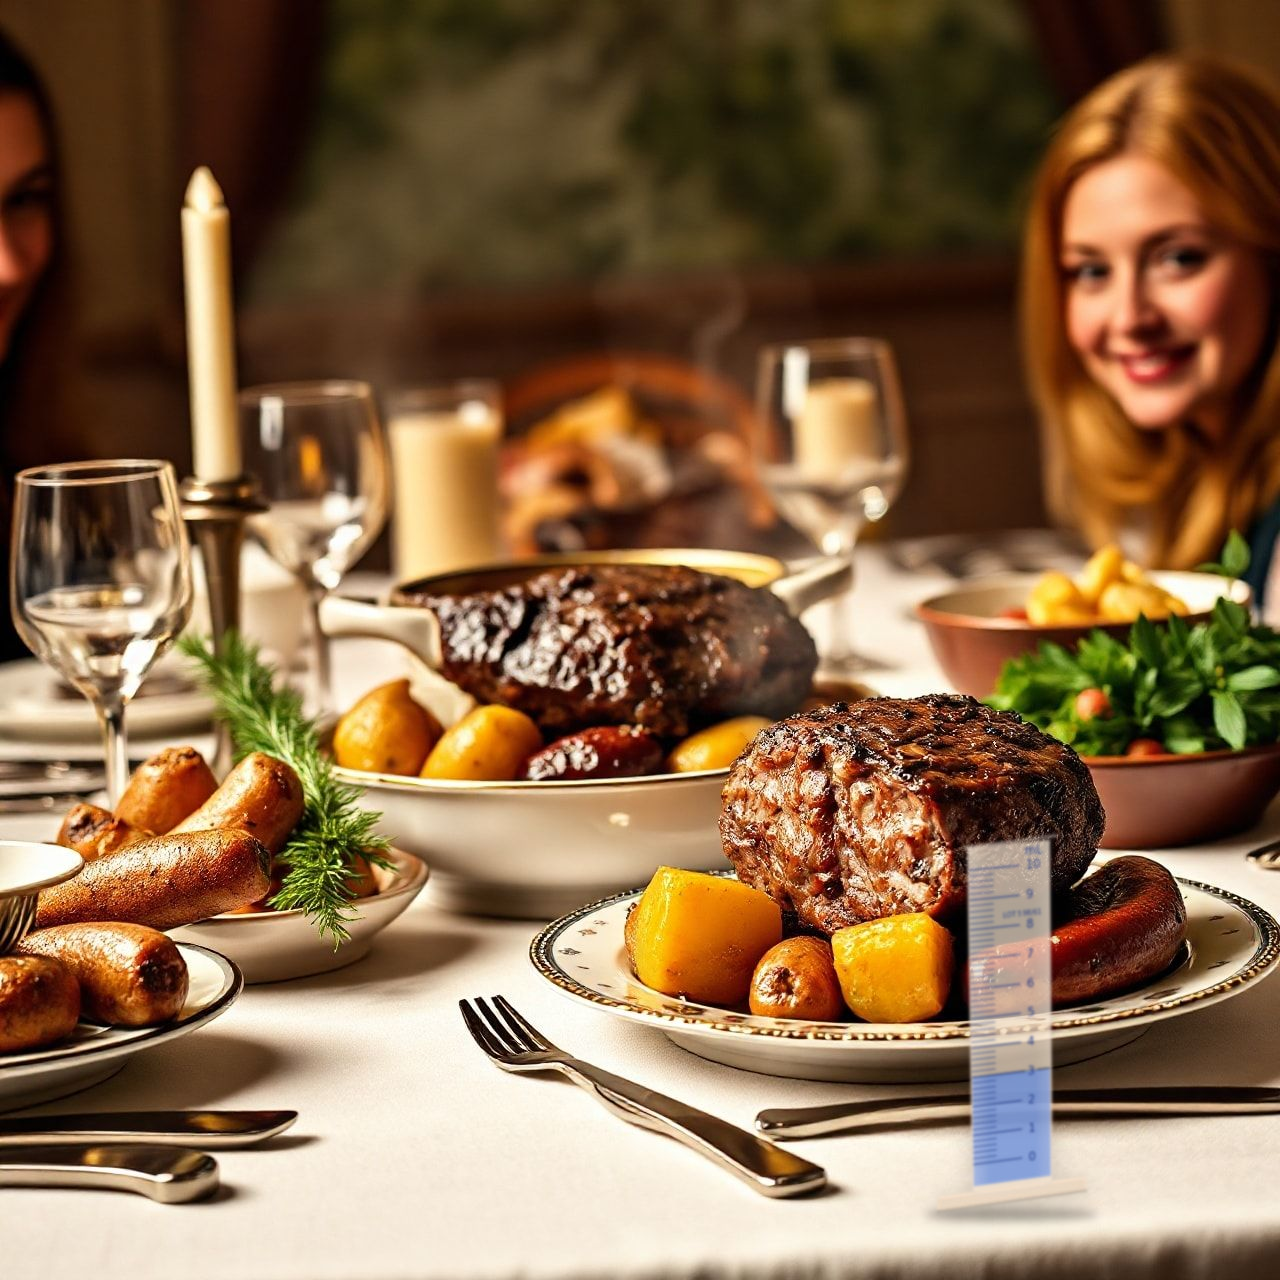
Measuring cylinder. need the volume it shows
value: 3 mL
